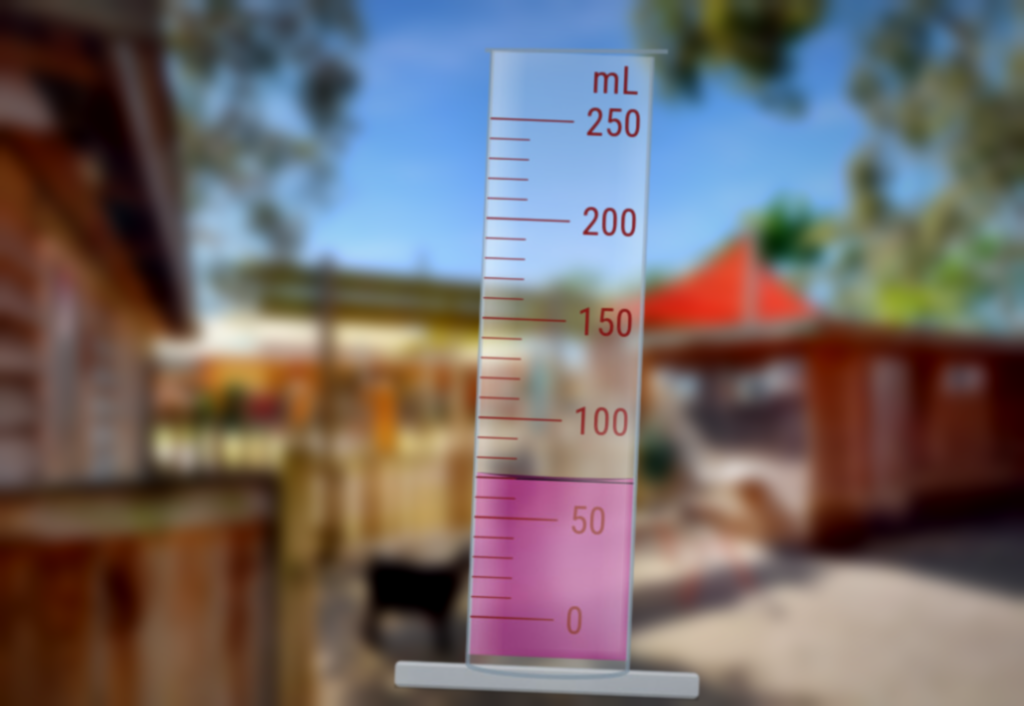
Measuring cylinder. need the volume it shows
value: 70 mL
